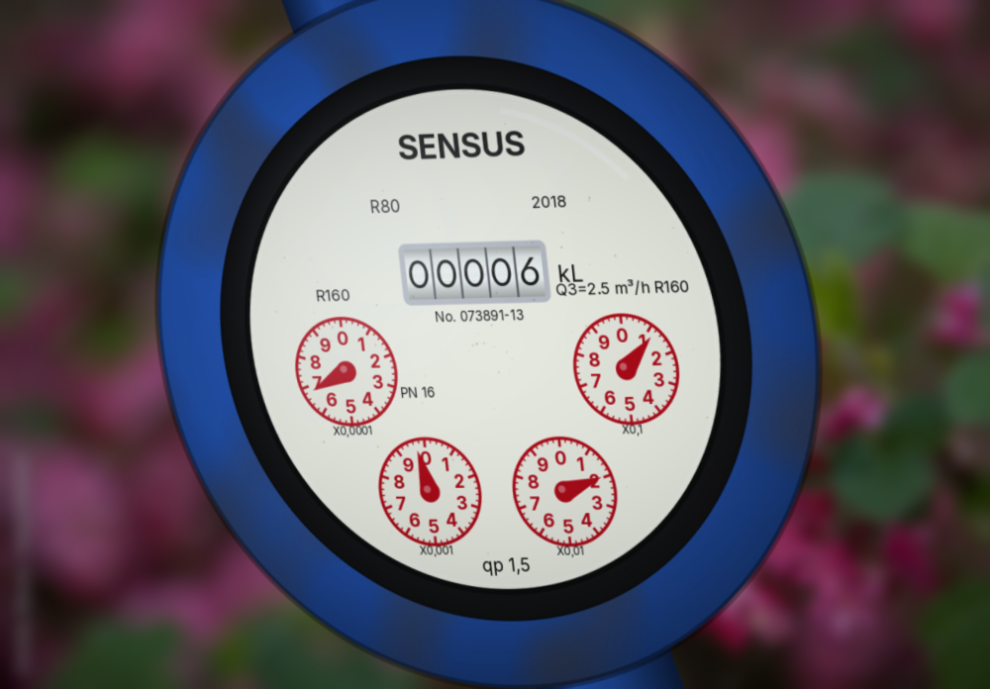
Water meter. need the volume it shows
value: 6.1196 kL
